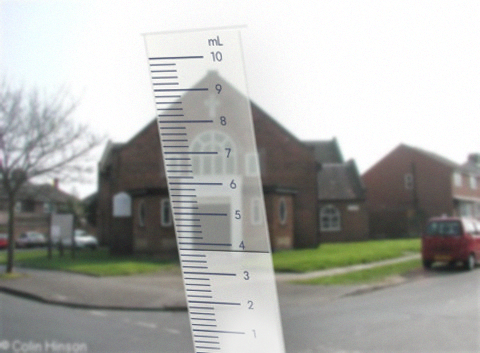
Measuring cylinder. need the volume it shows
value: 3.8 mL
